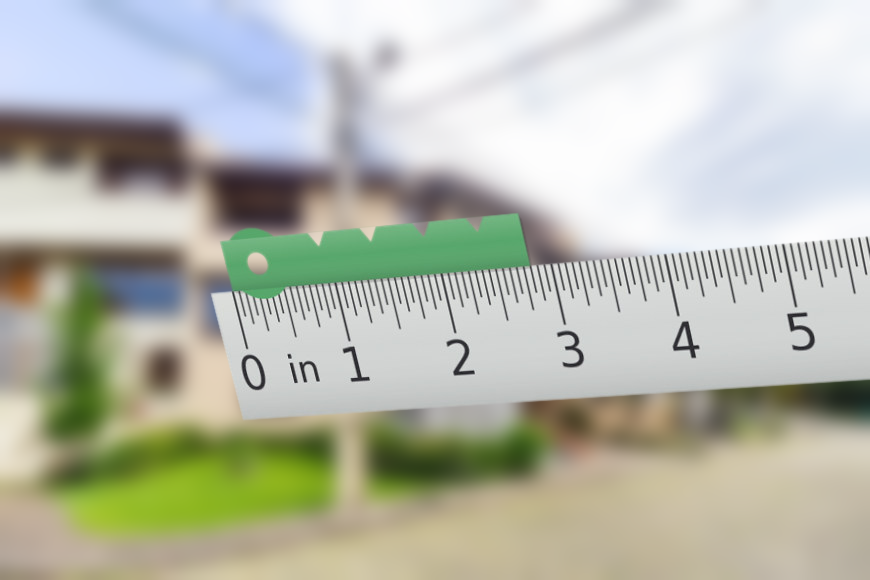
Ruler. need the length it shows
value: 2.8125 in
